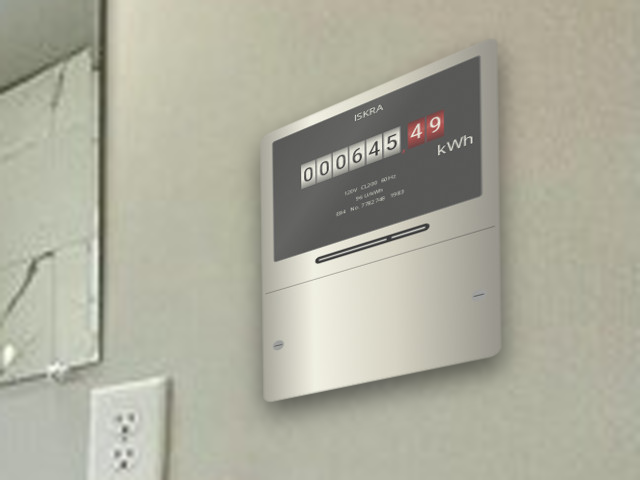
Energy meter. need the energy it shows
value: 645.49 kWh
